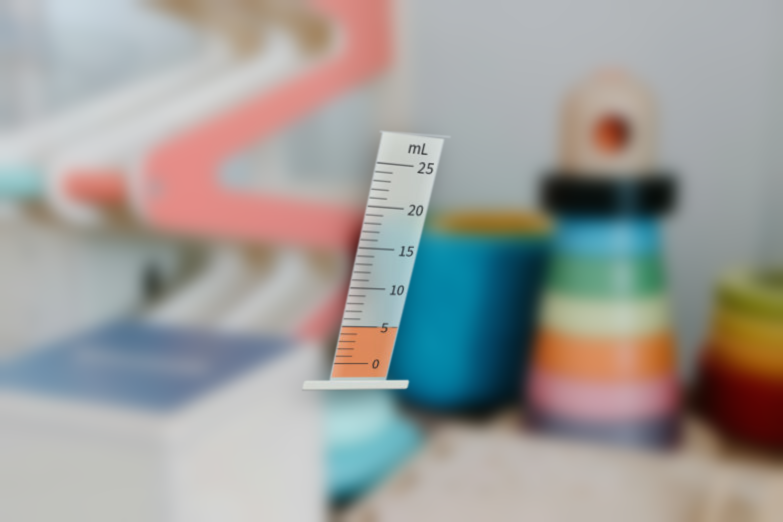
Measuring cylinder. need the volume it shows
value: 5 mL
